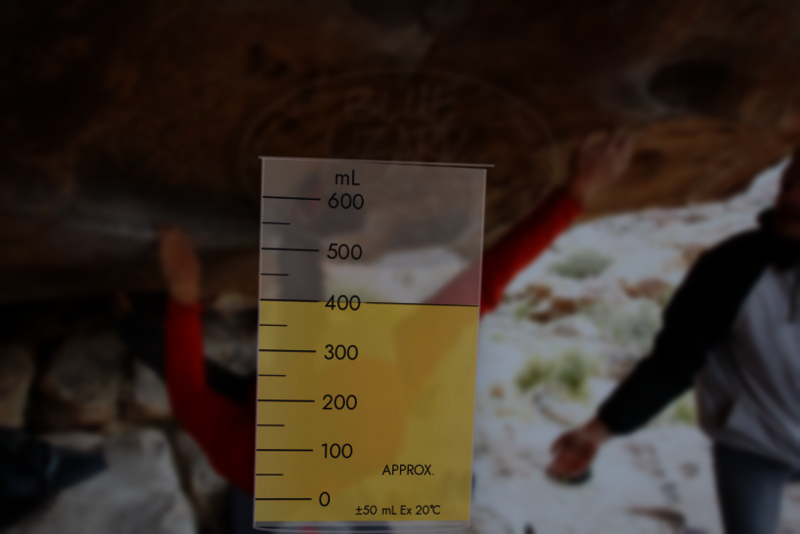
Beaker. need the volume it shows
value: 400 mL
